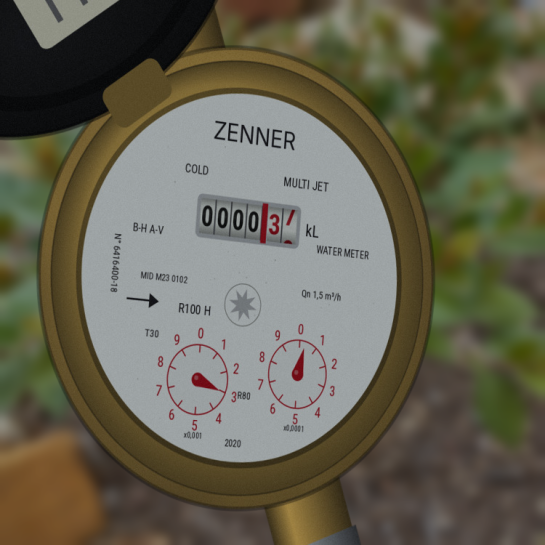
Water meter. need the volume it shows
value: 0.3730 kL
